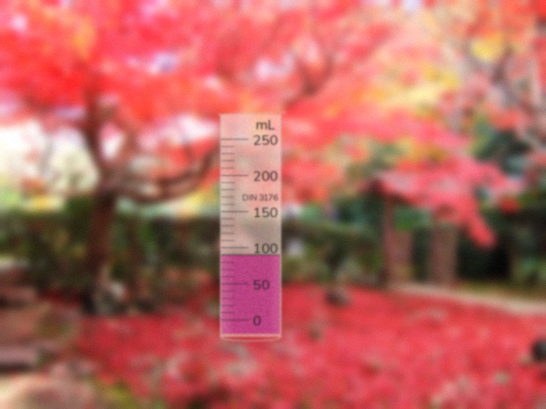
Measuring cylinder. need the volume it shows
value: 90 mL
